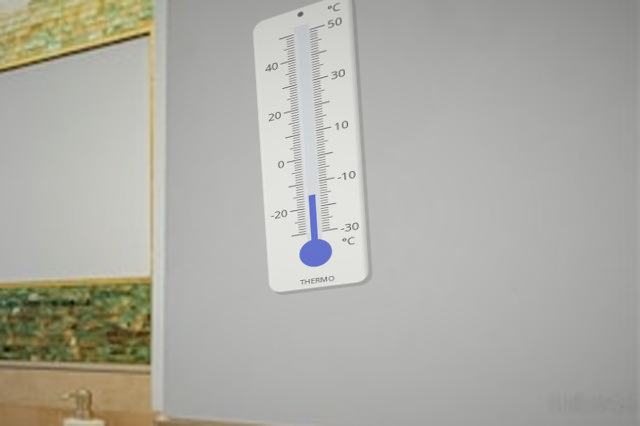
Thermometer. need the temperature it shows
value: -15 °C
